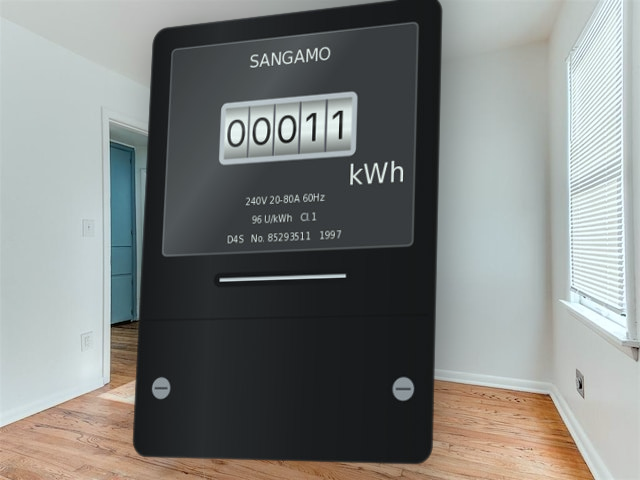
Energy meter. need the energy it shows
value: 11 kWh
